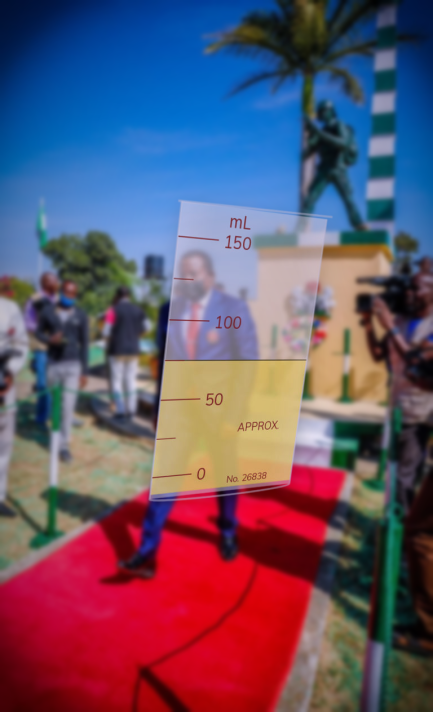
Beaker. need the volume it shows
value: 75 mL
